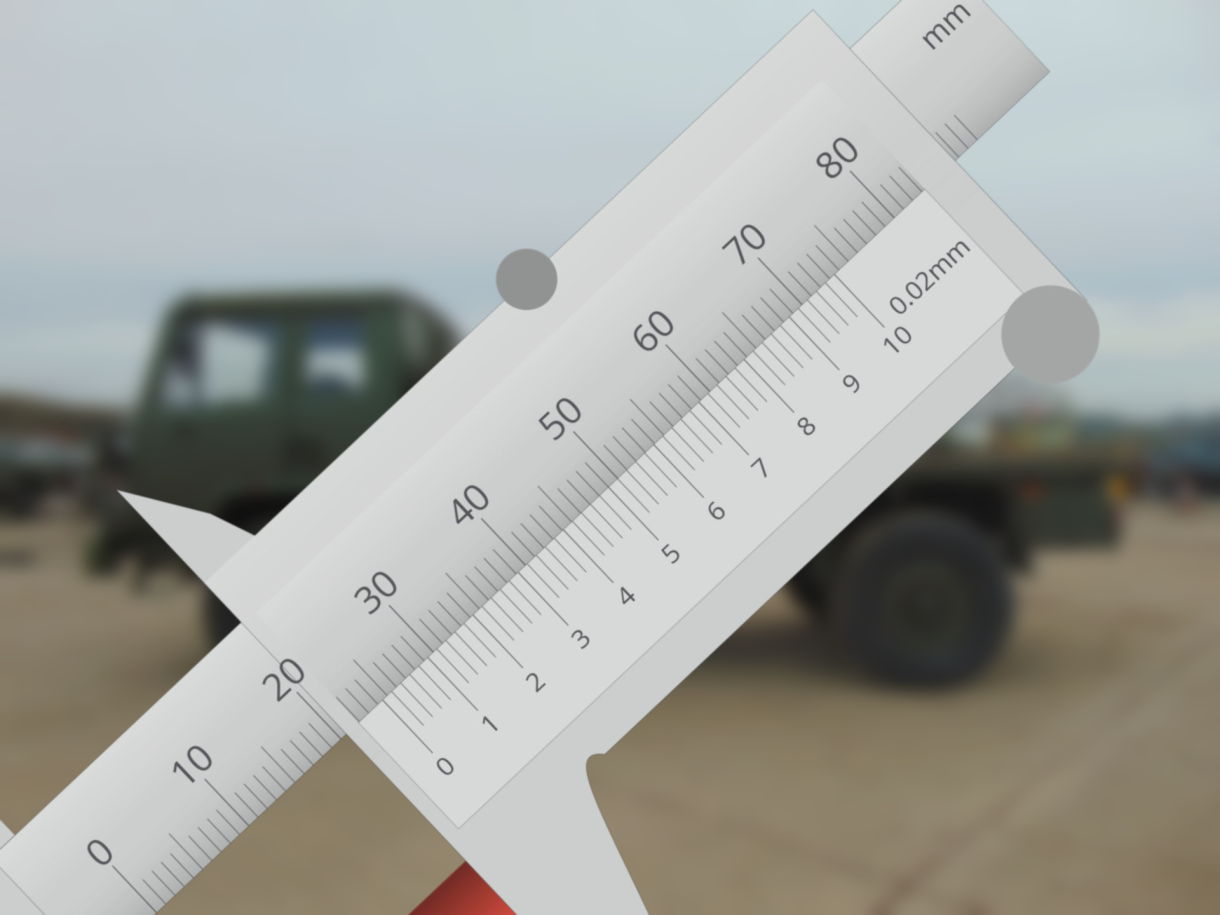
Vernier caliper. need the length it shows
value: 24.5 mm
